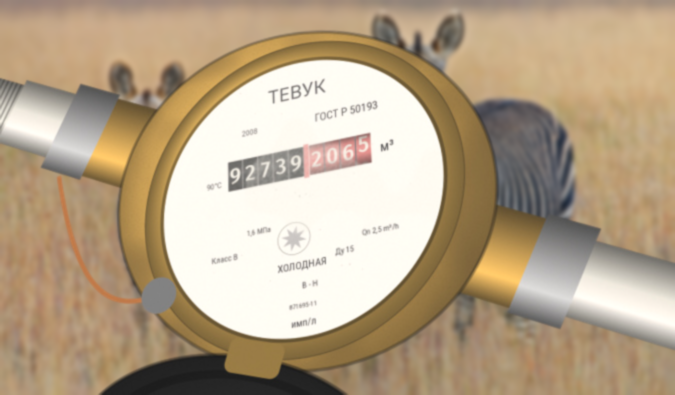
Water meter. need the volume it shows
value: 92739.2065 m³
